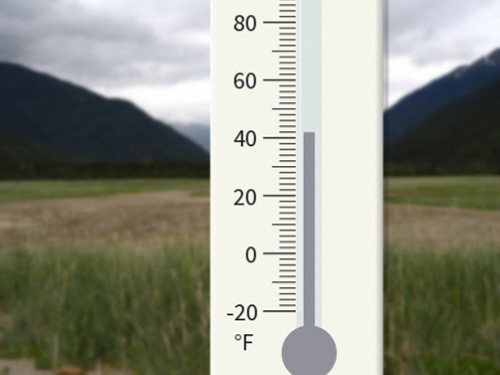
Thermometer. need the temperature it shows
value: 42 °F
